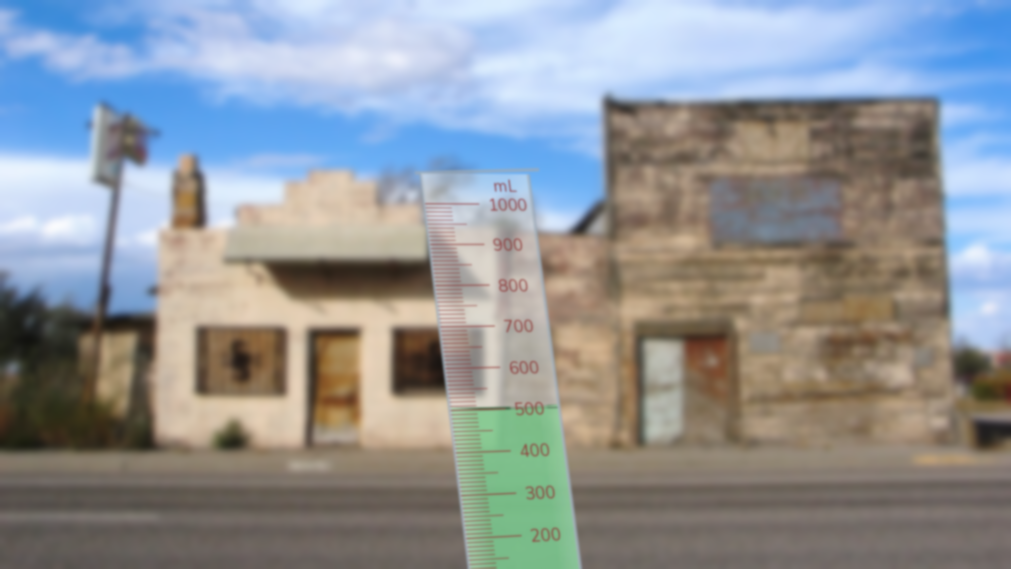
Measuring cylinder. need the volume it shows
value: 500 mL
